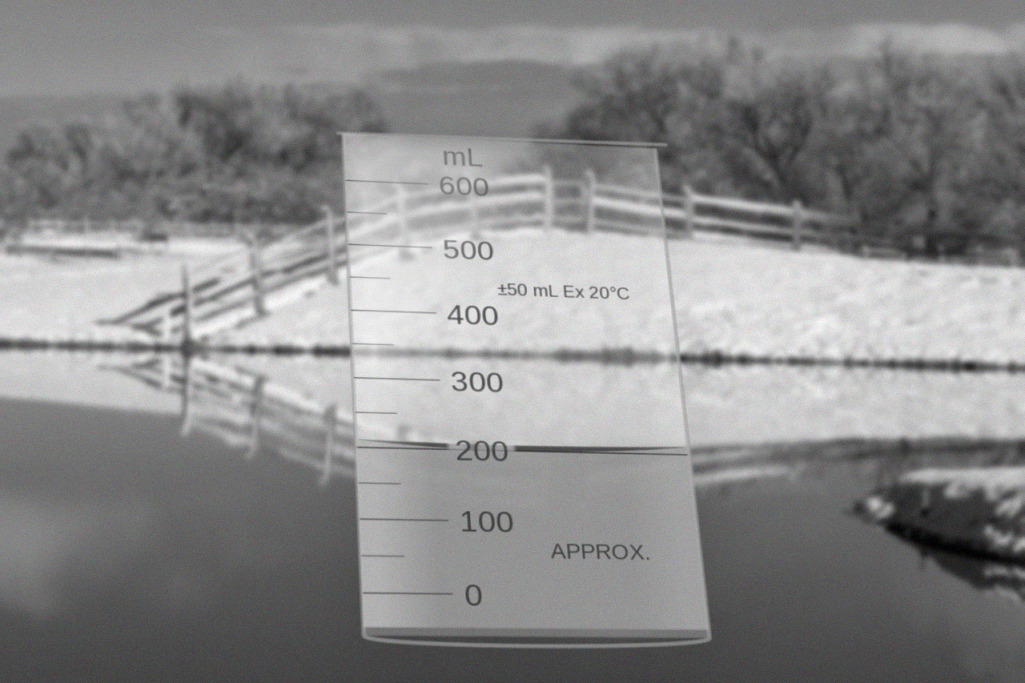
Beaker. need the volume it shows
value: 200 mL
